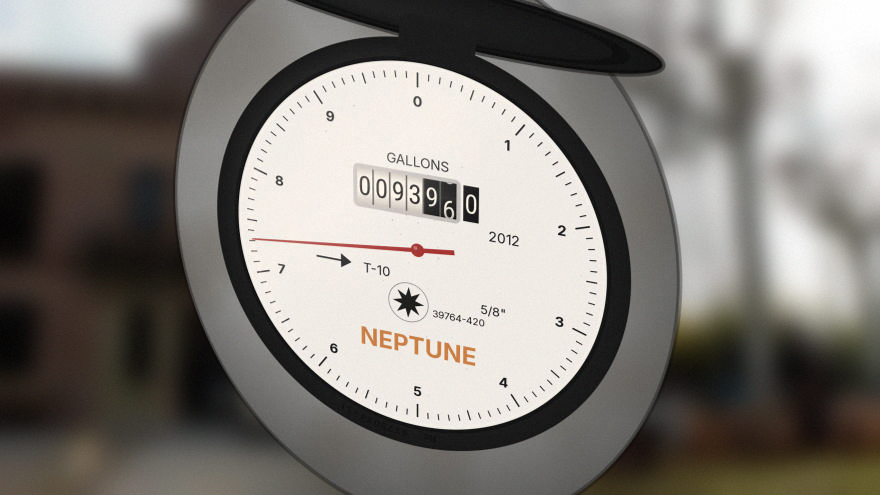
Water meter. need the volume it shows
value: 93957.3 gal
